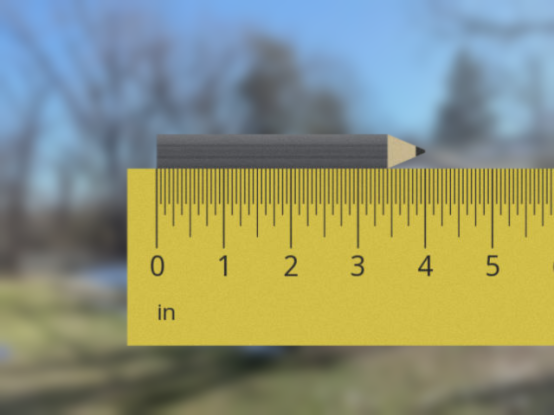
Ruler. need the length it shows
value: 4 in
